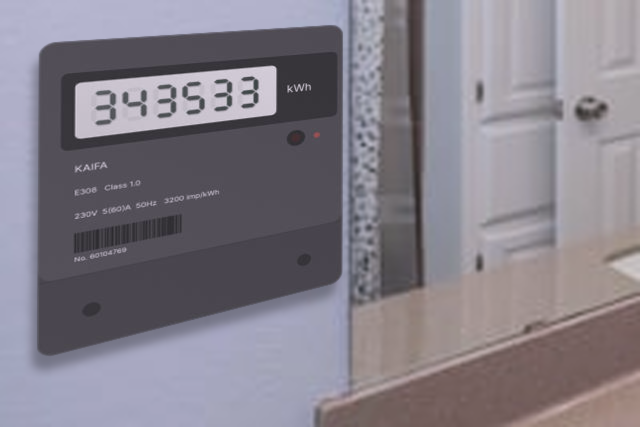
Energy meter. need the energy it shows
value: 343533 kWh
